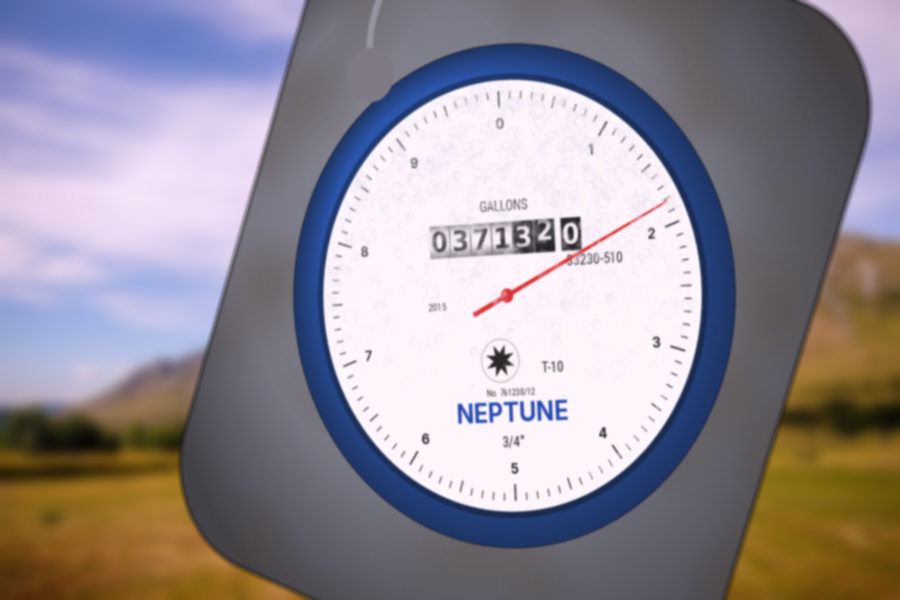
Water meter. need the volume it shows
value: 371321.8 gal
